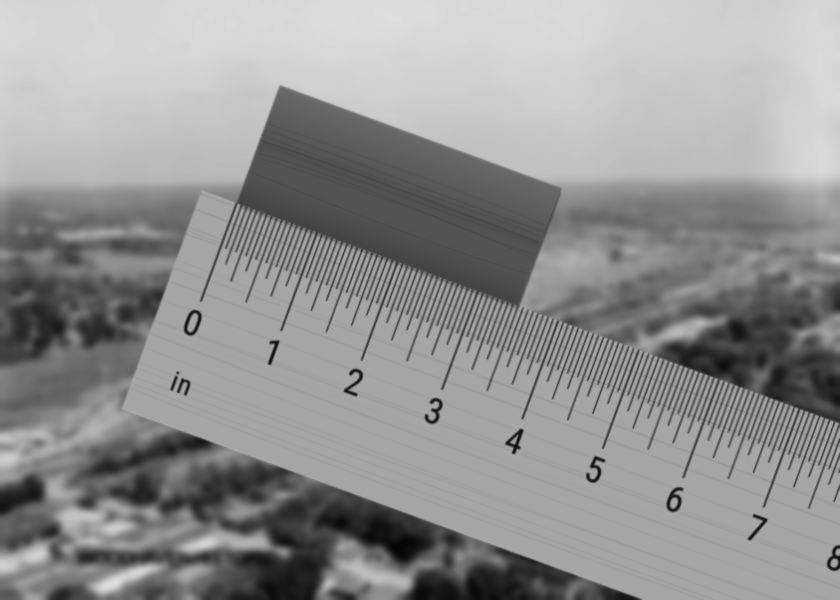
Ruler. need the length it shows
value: 3.5 in
